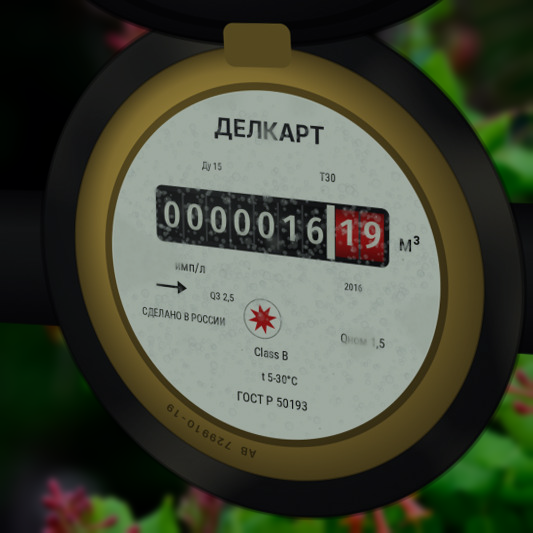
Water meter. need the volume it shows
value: 16.19 m³
